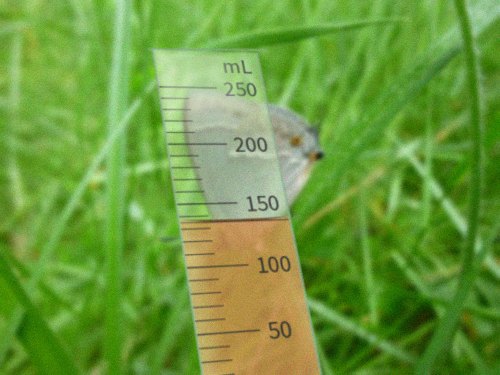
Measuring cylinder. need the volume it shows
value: 135 mL
